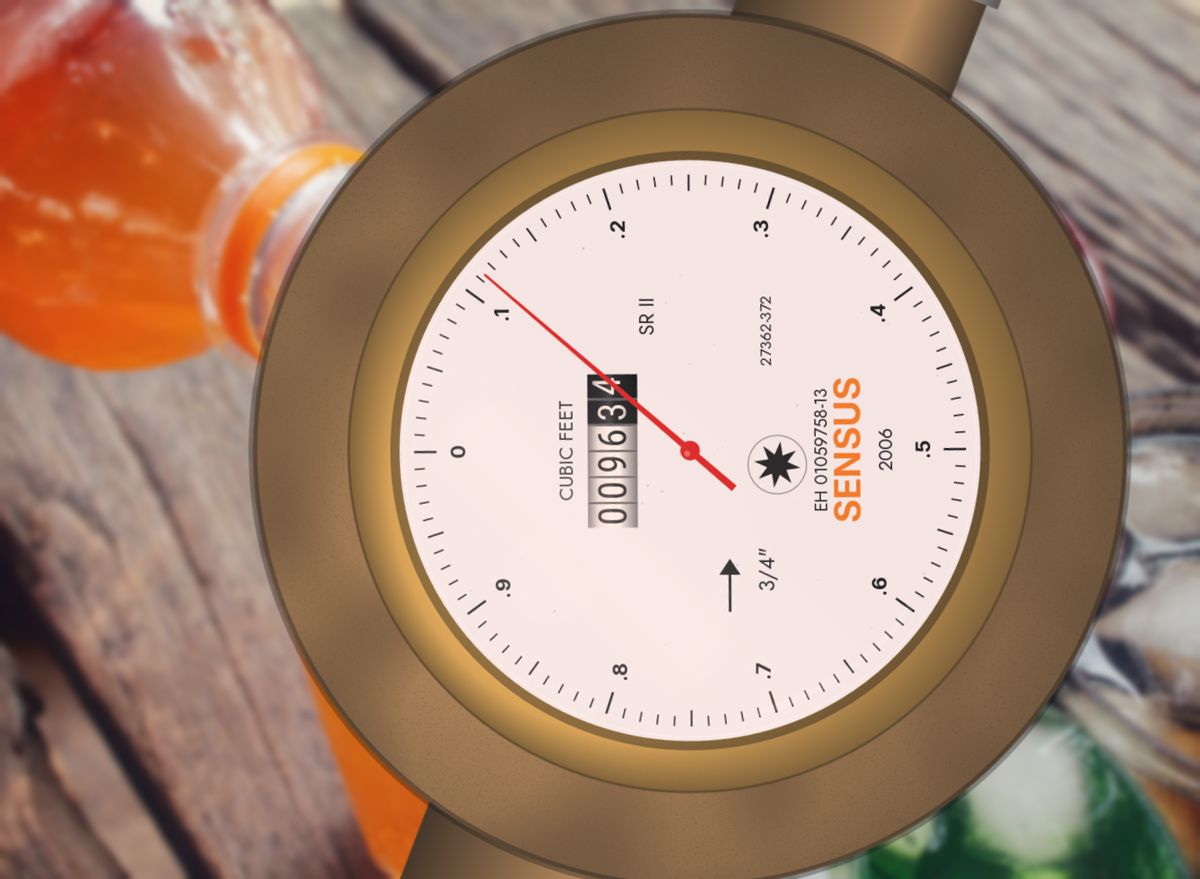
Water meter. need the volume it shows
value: 9634.11 ft³
